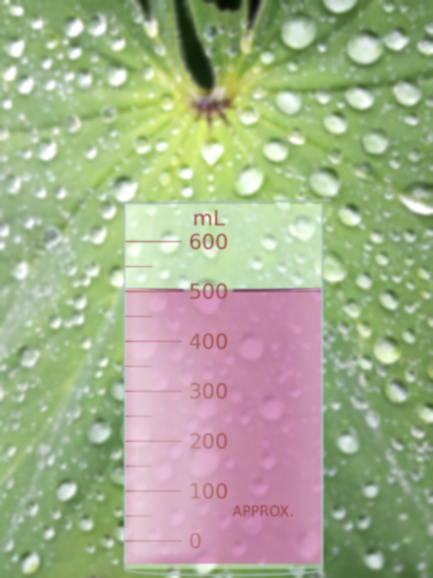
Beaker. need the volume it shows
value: 500 mL
